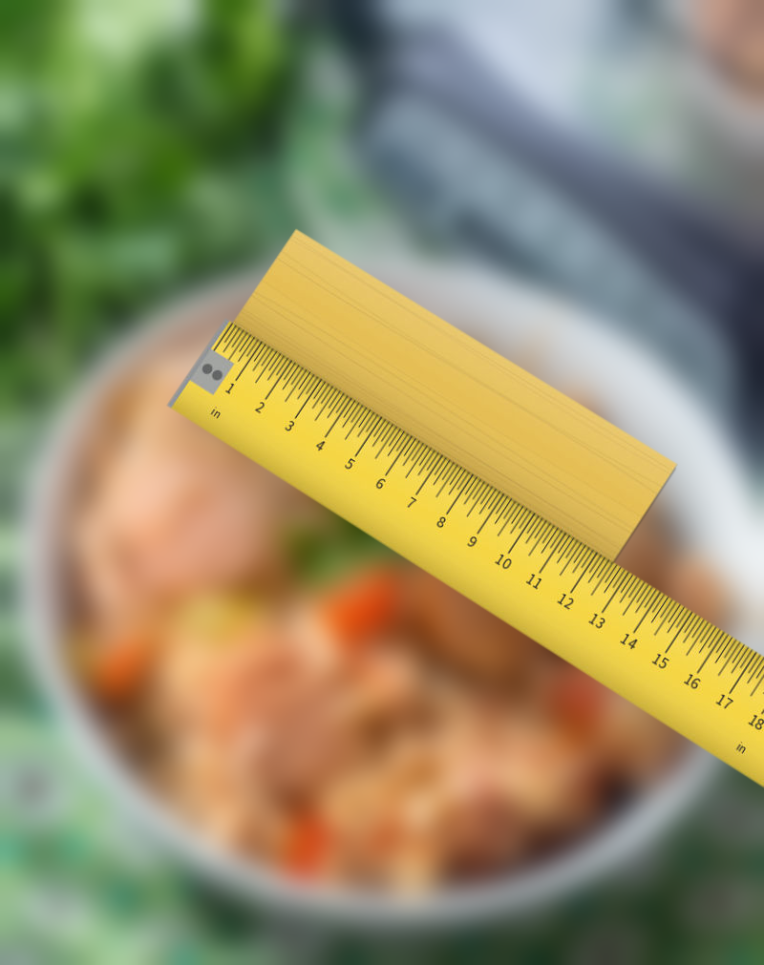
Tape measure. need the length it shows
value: 12.5 in
